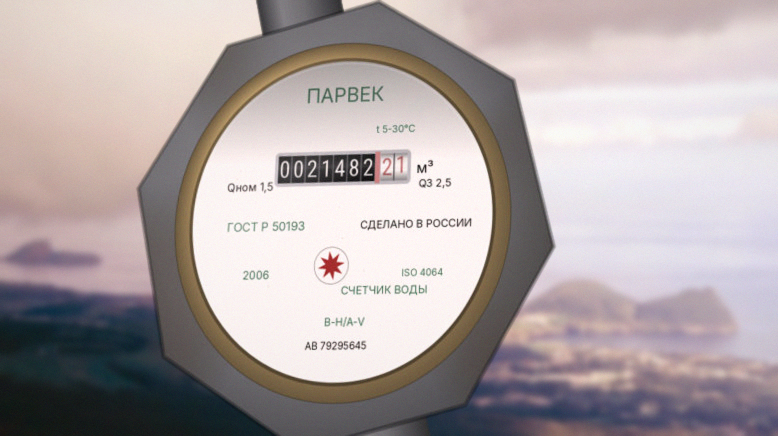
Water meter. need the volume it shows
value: 21482.21 m³
